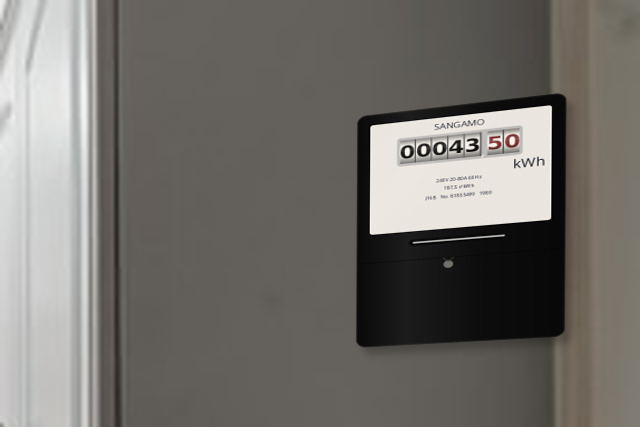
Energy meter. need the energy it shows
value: 43.50 kWh
